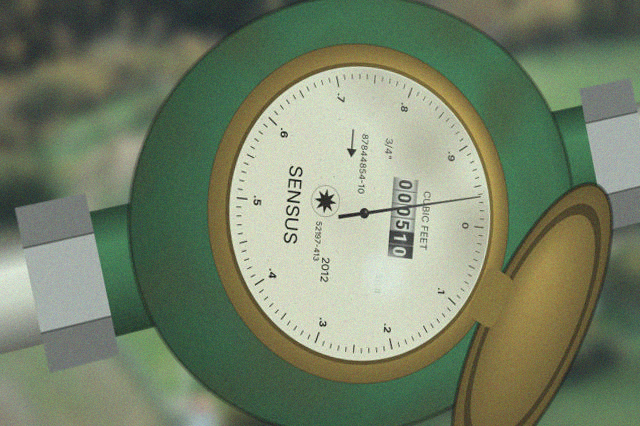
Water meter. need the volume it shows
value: 509.96 ft³
